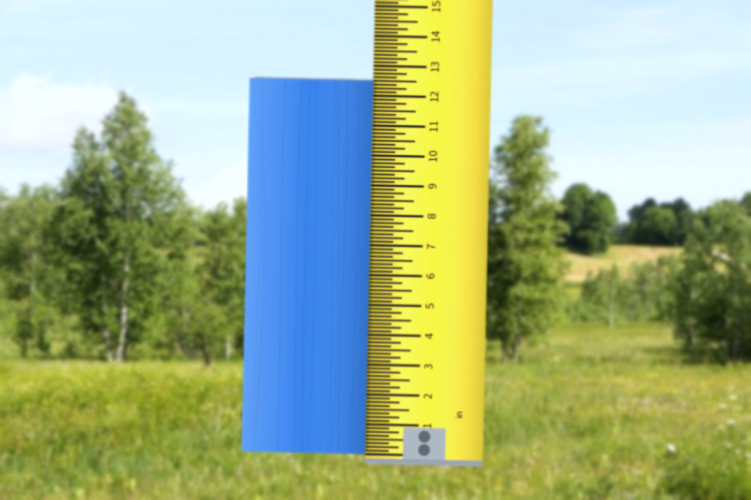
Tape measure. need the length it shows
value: 12.5 in
